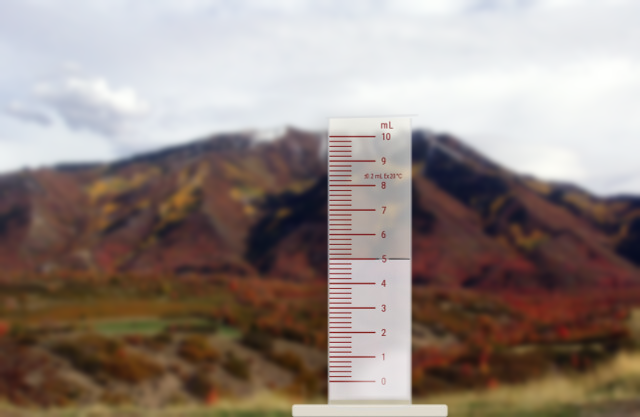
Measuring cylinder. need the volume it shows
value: 5 mL
